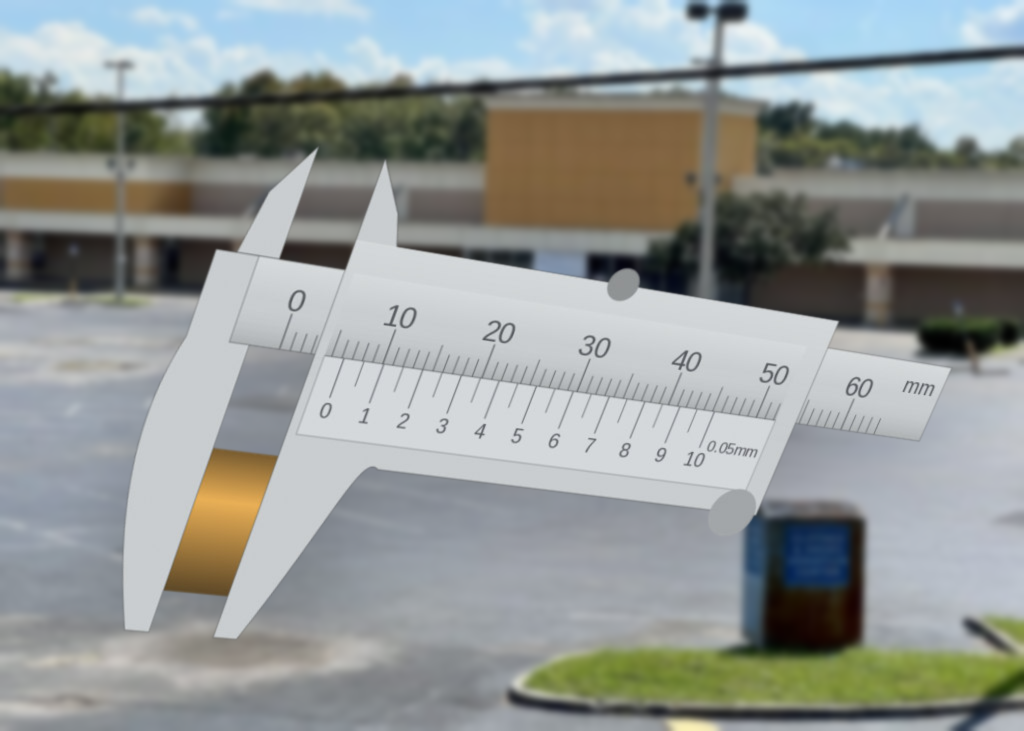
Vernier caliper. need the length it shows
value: 6.2 mm
